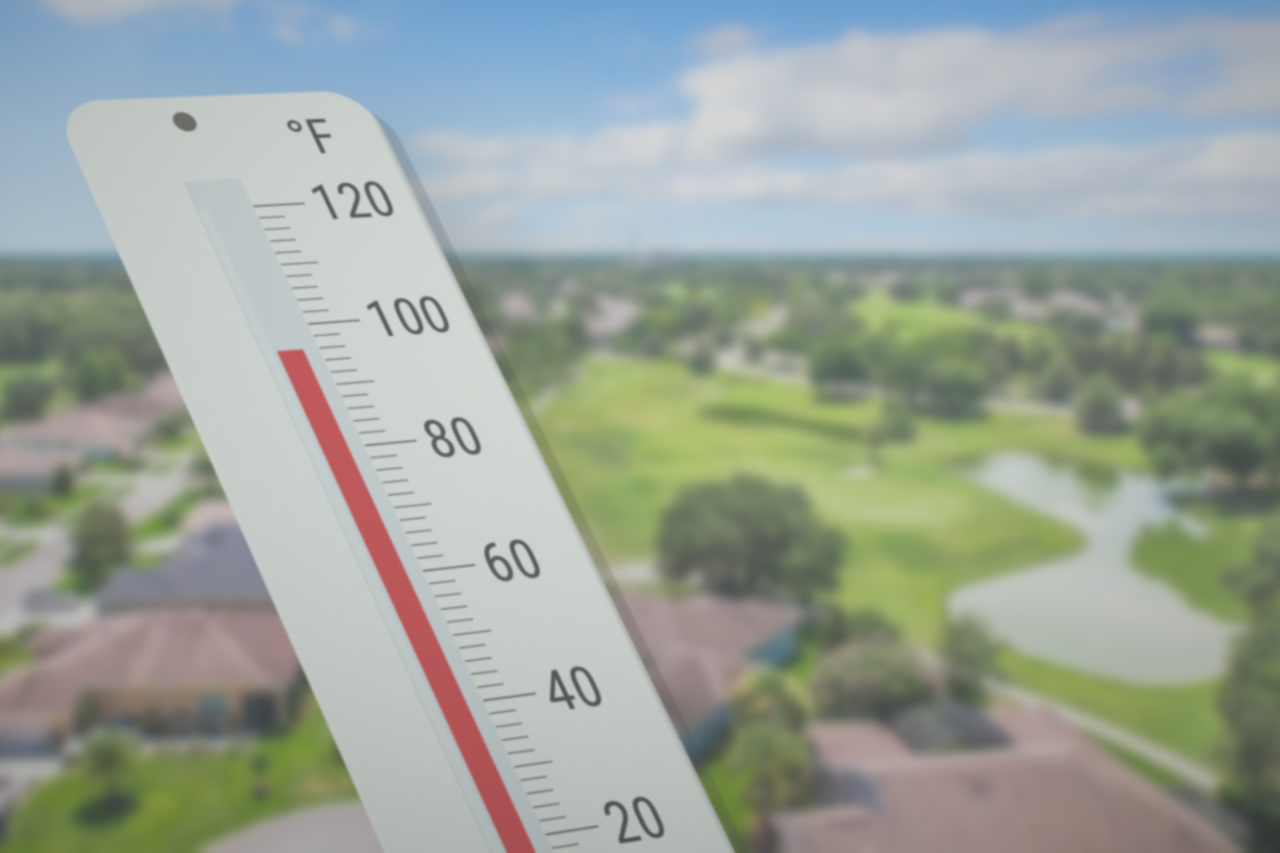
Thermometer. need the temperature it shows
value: 96 °F
